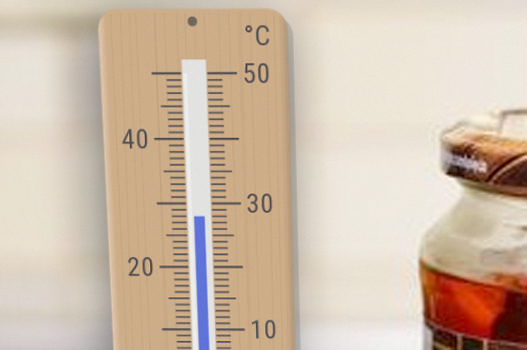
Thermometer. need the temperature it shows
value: 28 °C
